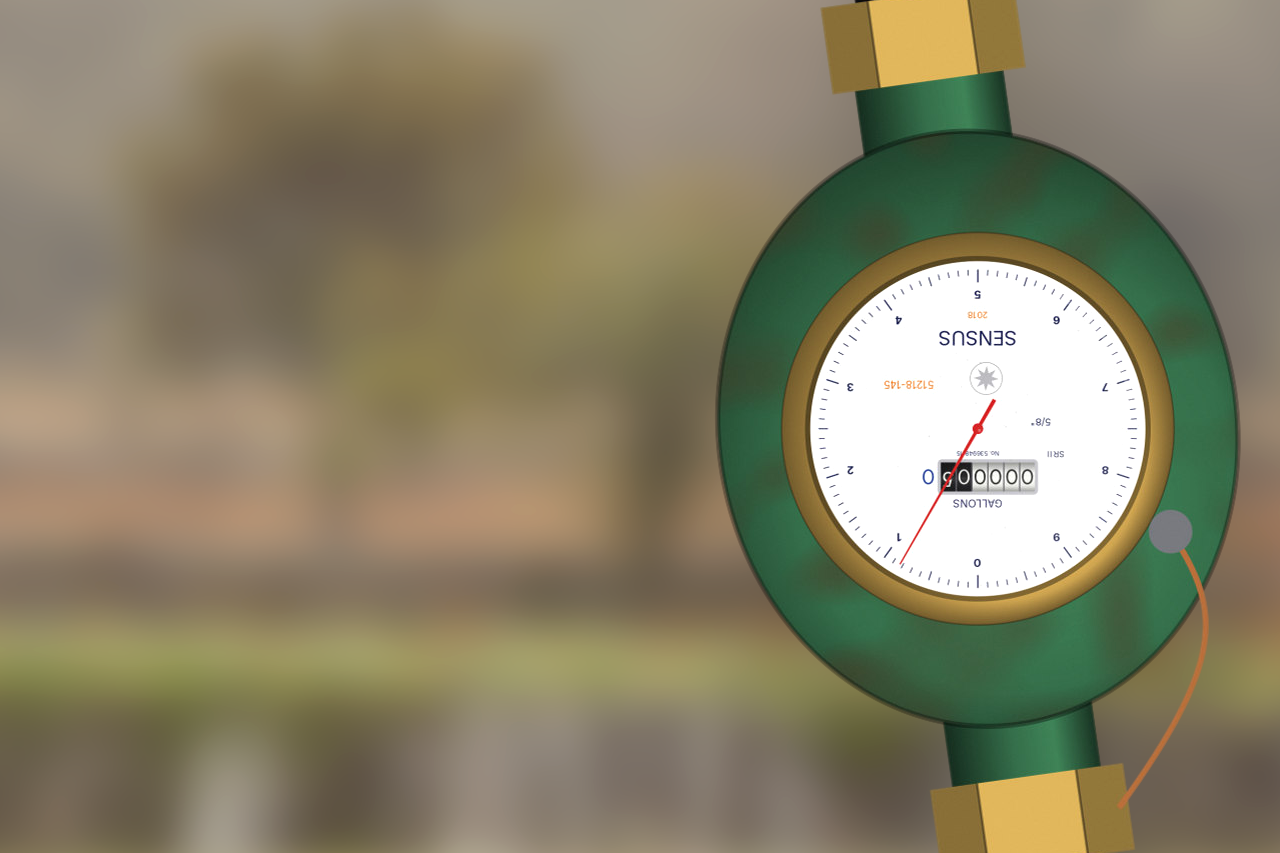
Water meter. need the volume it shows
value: 50.8 gal
